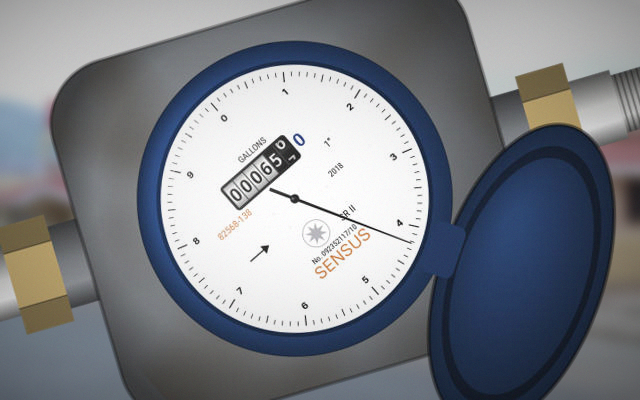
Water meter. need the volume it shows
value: 6564.2 gal
